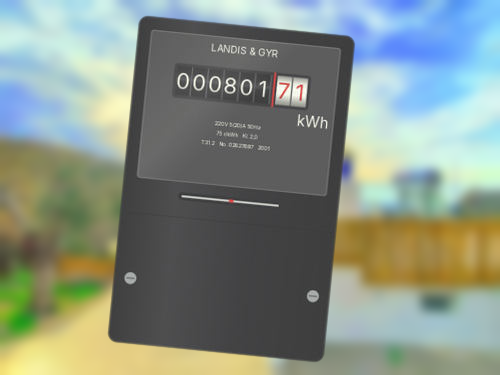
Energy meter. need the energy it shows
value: 801.71 kWh
